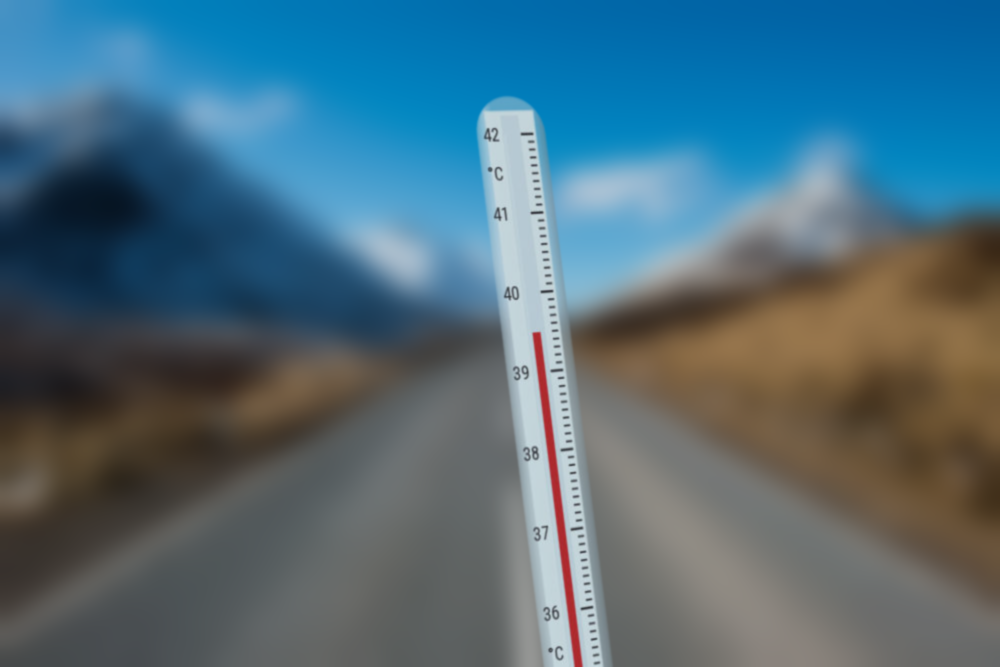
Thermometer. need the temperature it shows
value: 39.5 °C
